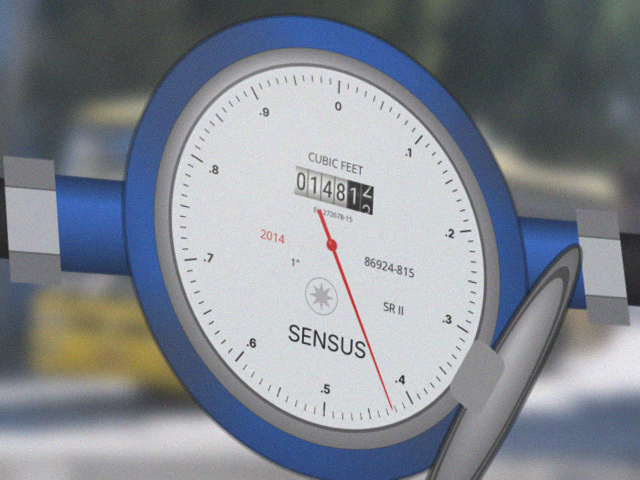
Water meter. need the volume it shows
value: 14812.42 ft³
